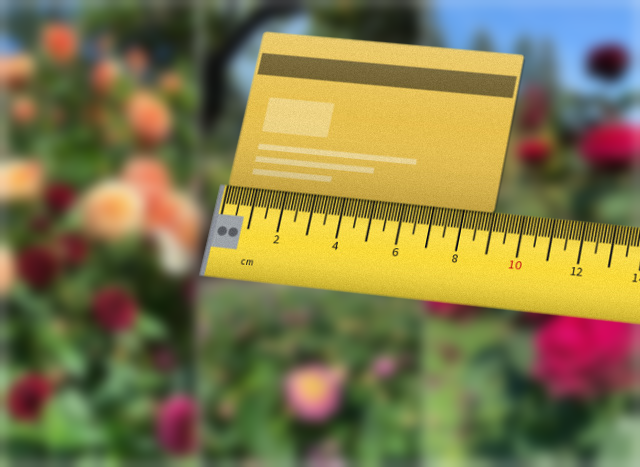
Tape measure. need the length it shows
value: 9 cm
